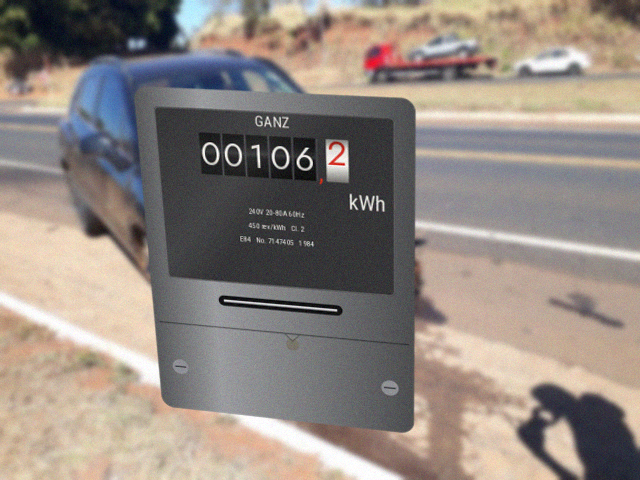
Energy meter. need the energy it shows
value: 106.2 kWh
